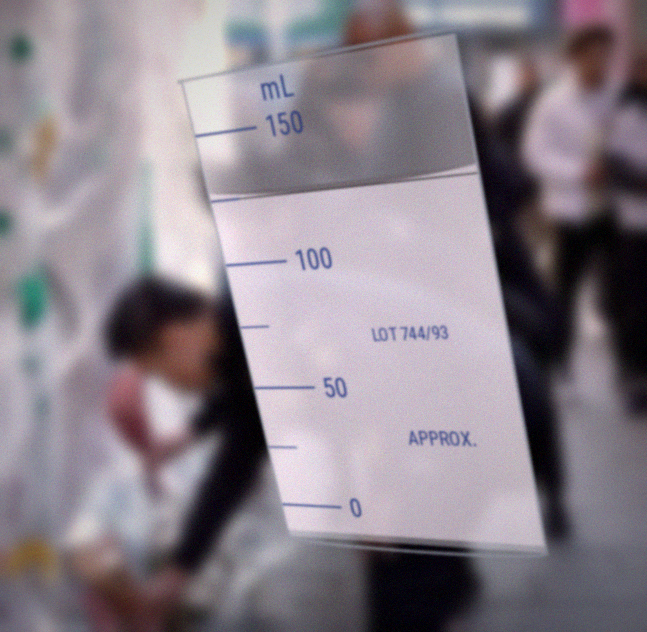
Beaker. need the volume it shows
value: 125 mL
